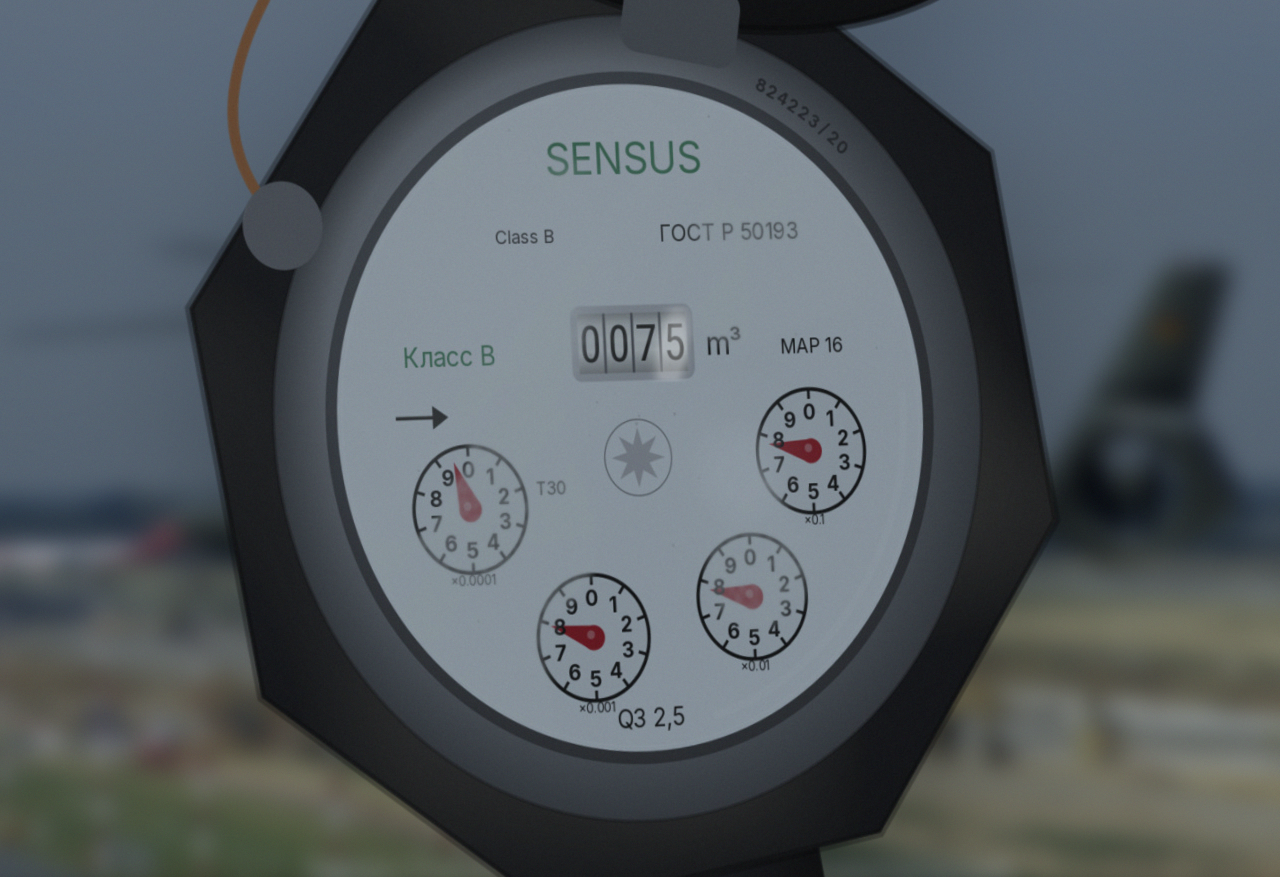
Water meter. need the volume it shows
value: 75.7779 m³
